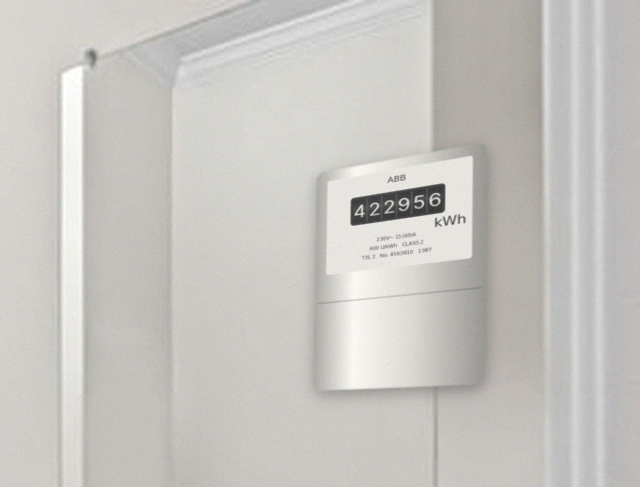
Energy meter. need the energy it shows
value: 422956 kWh
